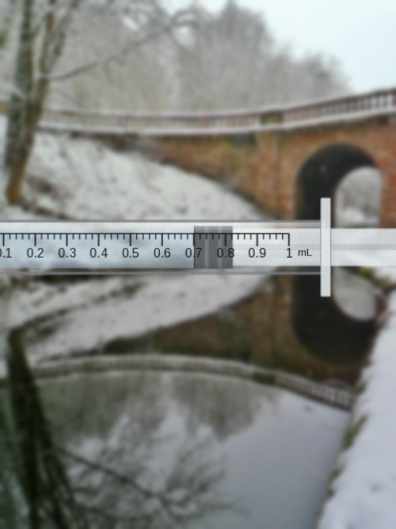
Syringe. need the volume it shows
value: 0.7 mL
